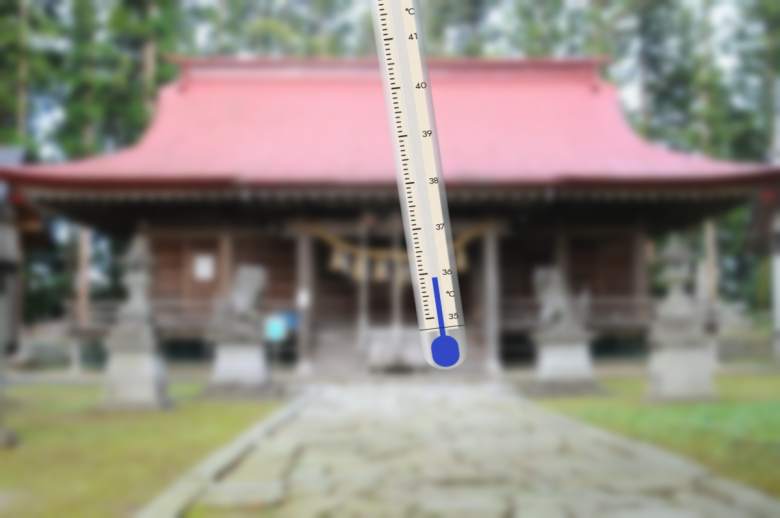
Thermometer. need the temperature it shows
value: 35.9 °C
